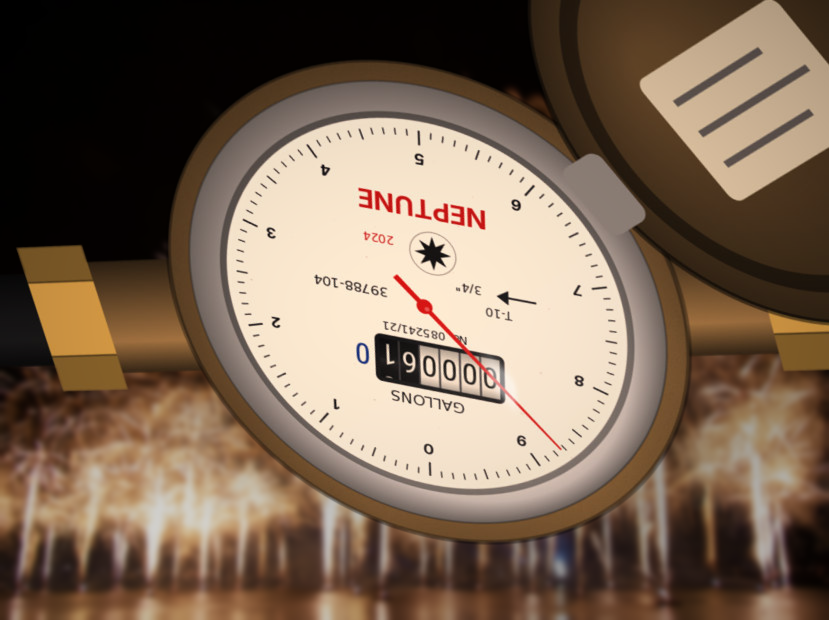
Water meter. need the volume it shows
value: 608.7 gal
